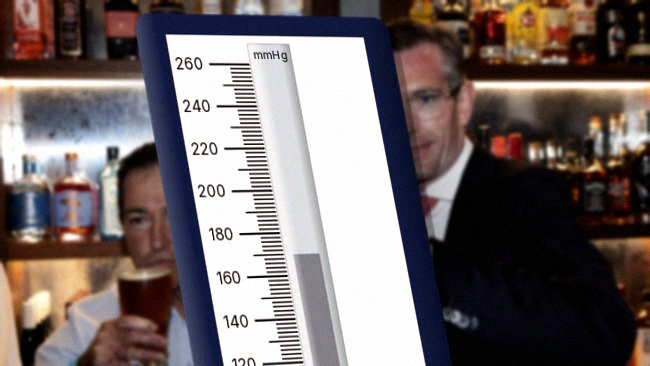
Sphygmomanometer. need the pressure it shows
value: 170 mmHg
